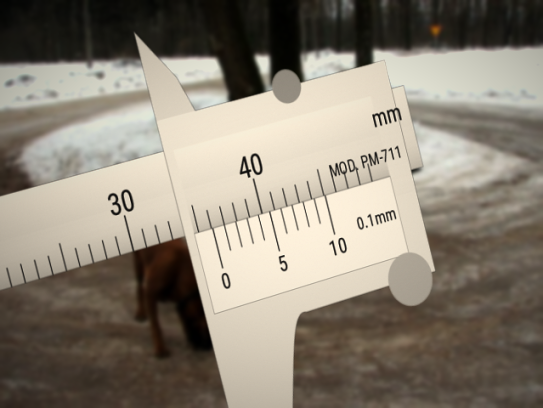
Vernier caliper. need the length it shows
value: 36.1 mm
